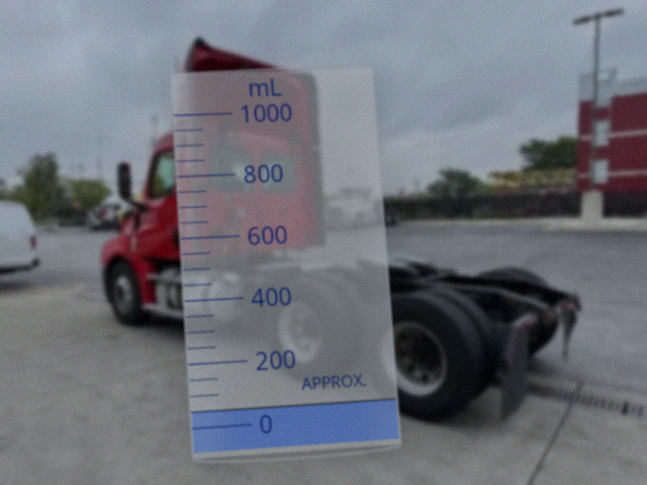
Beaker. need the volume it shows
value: 50 mL
